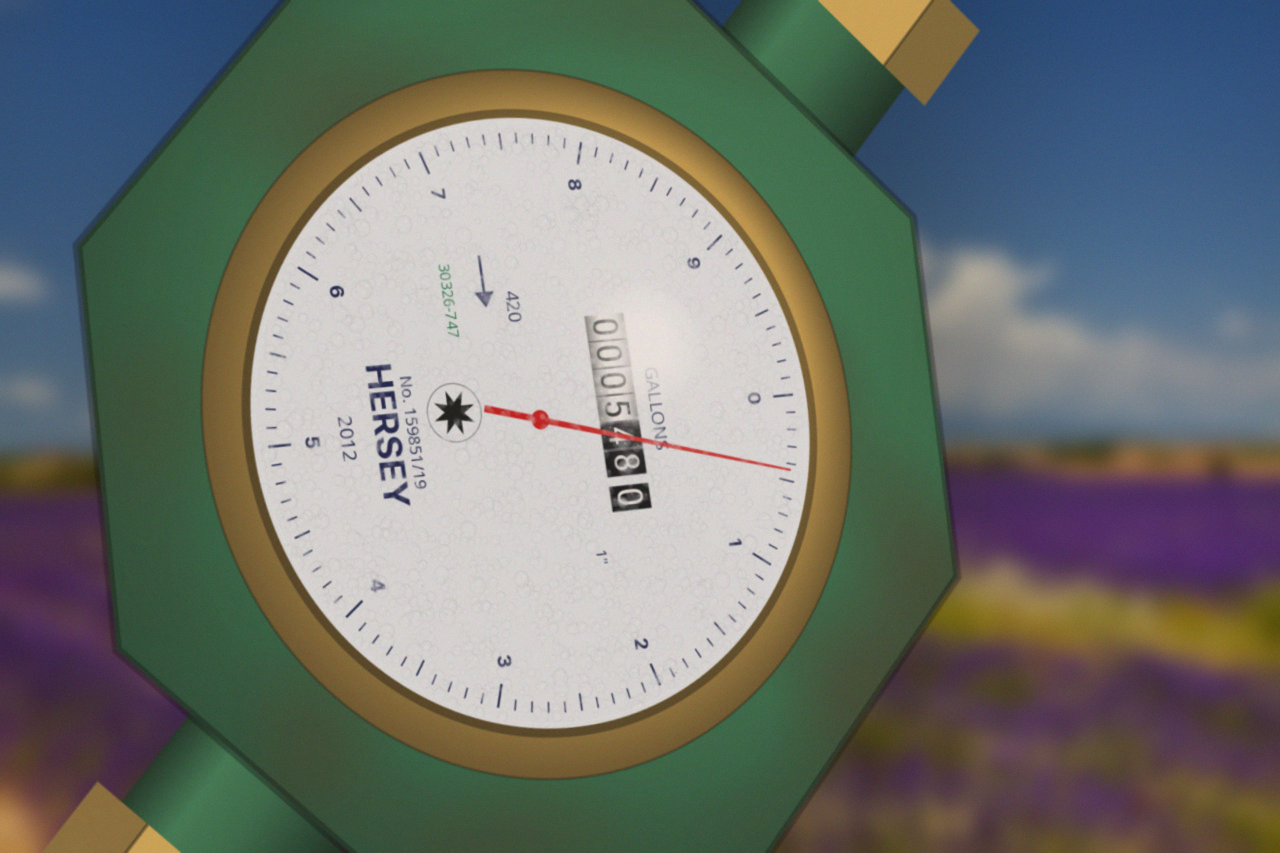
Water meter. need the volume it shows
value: 5480.4 gal
